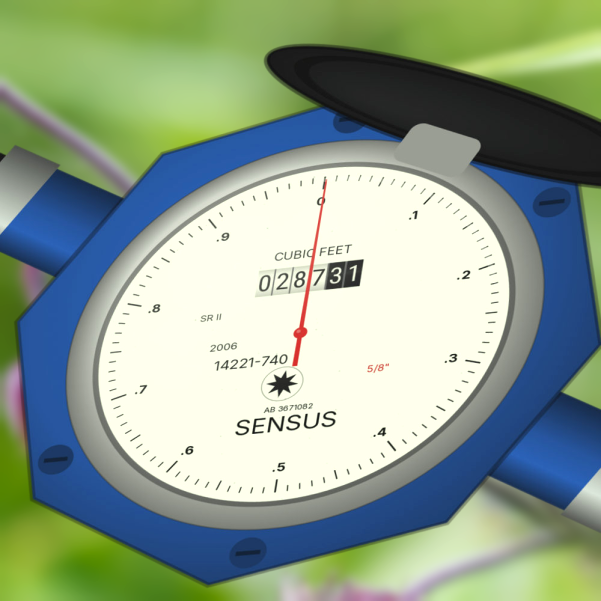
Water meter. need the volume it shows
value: 28731.00 ft³
